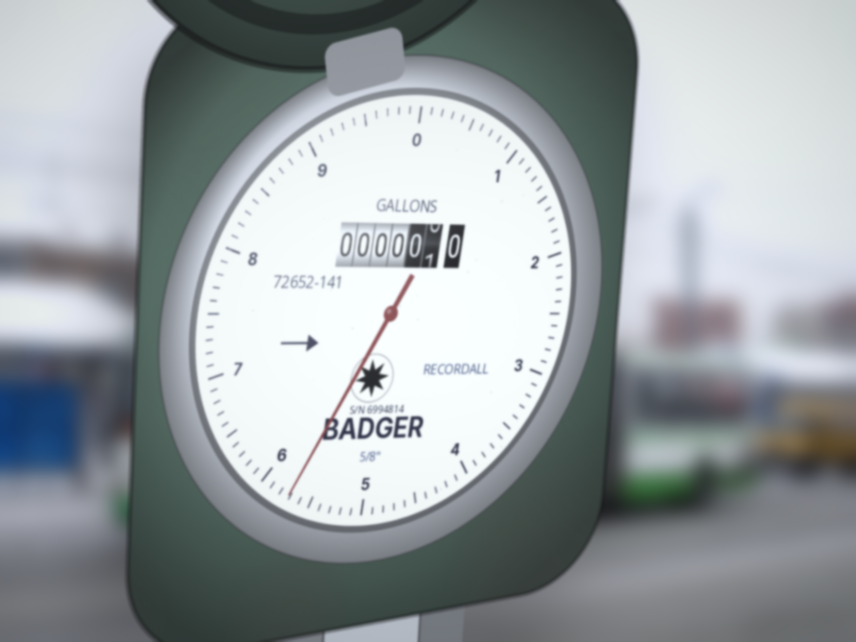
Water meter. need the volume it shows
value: 5.7 gal
